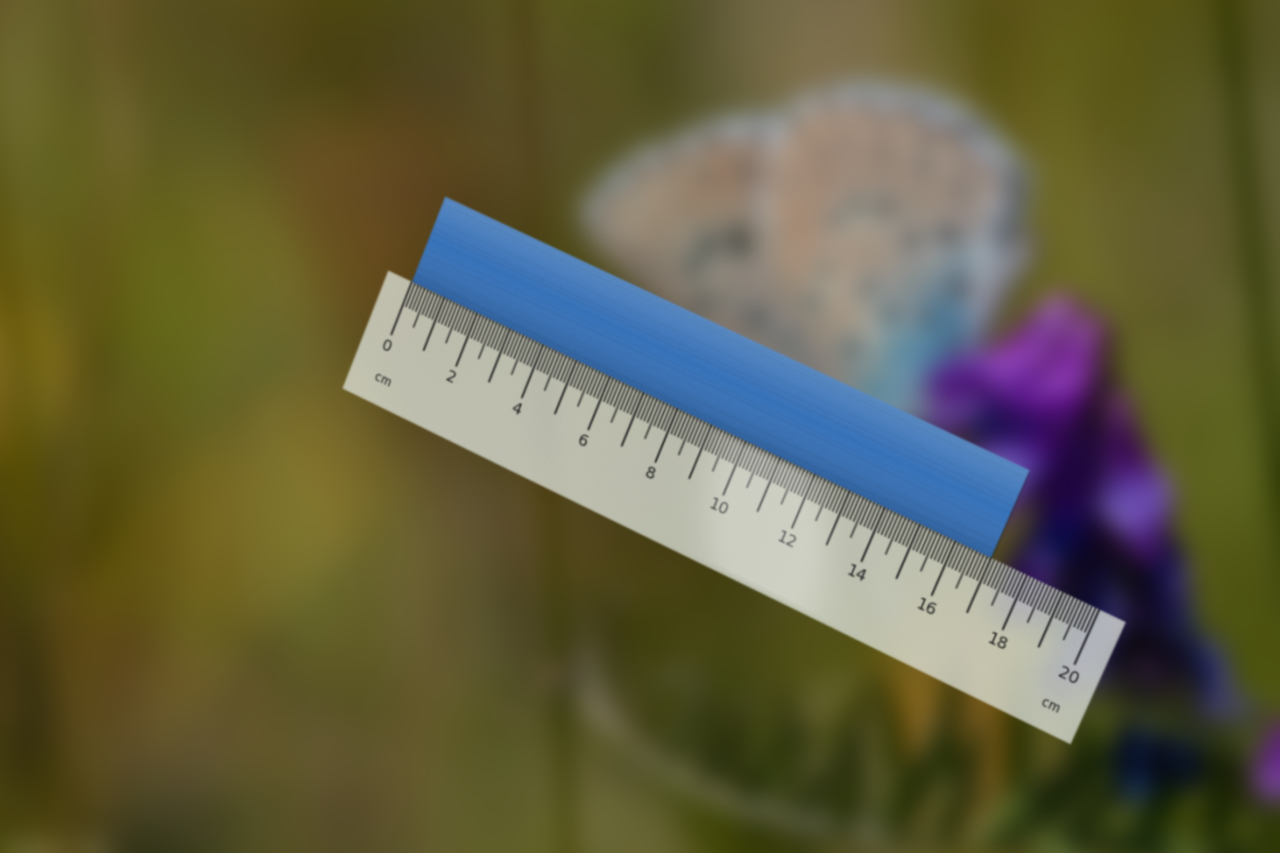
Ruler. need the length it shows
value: 17 cm
